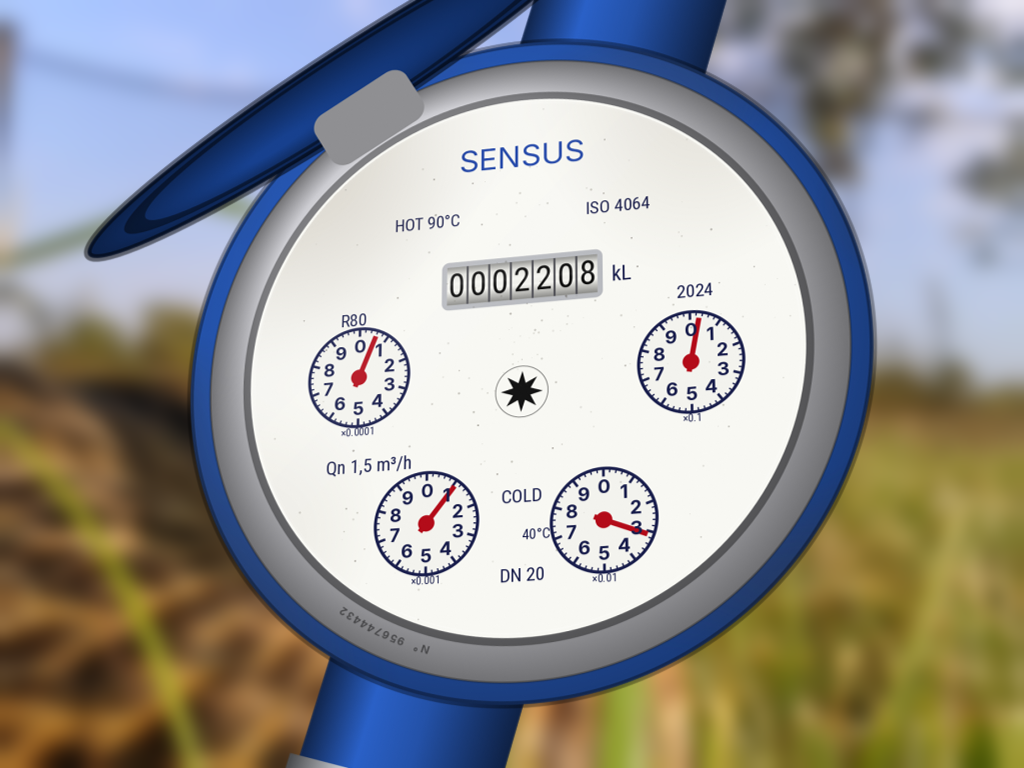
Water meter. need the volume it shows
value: 2208.0310 kL
